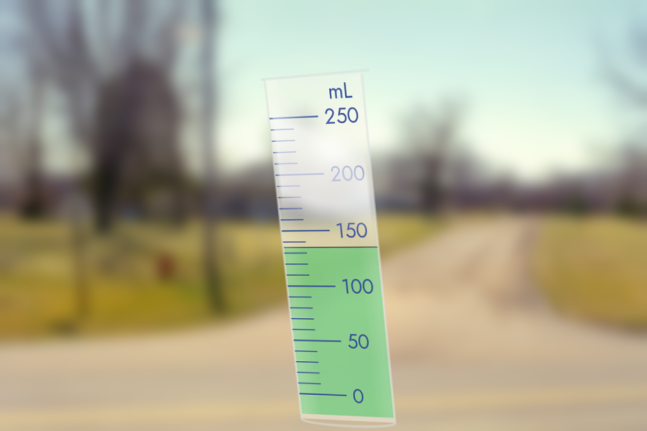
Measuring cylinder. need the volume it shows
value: 135 mL
